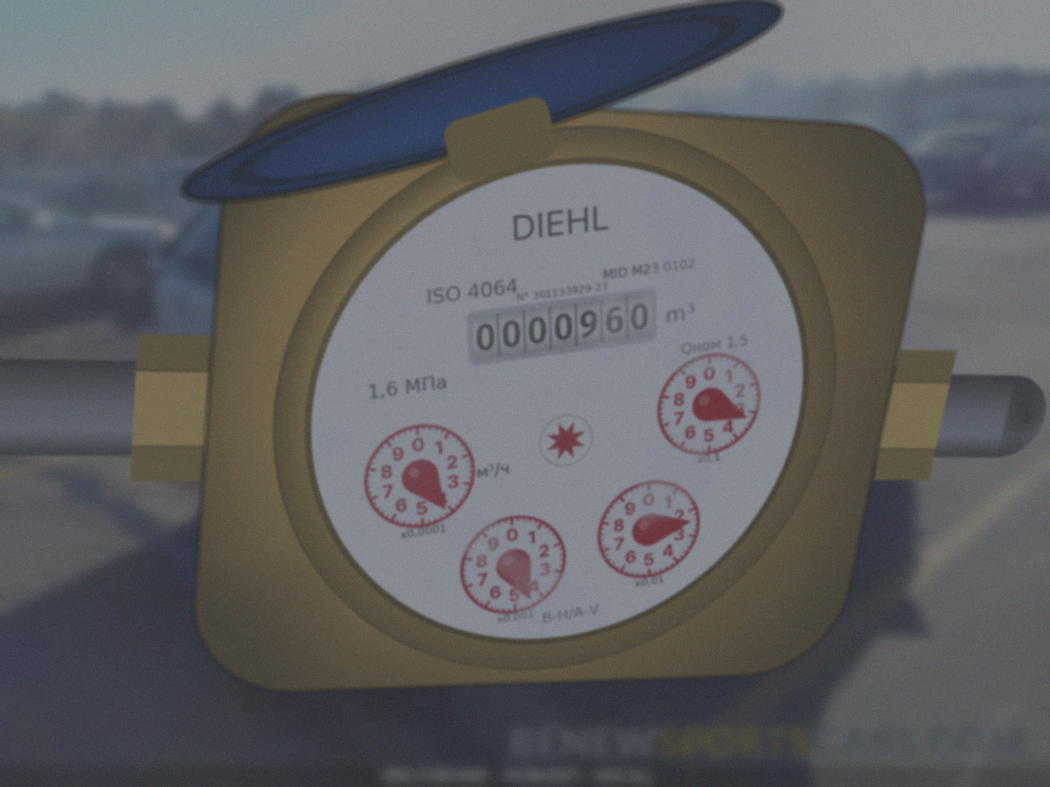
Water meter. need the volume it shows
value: 960.3244 m³
